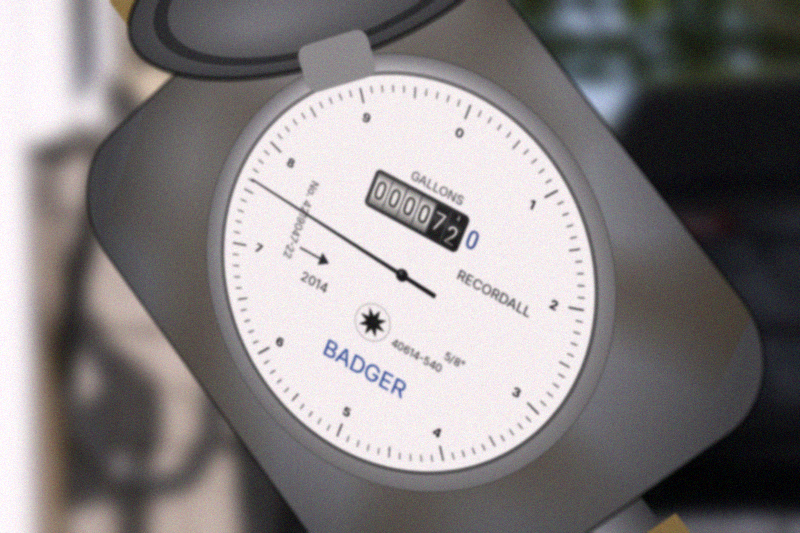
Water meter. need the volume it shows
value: 717.6 gal
